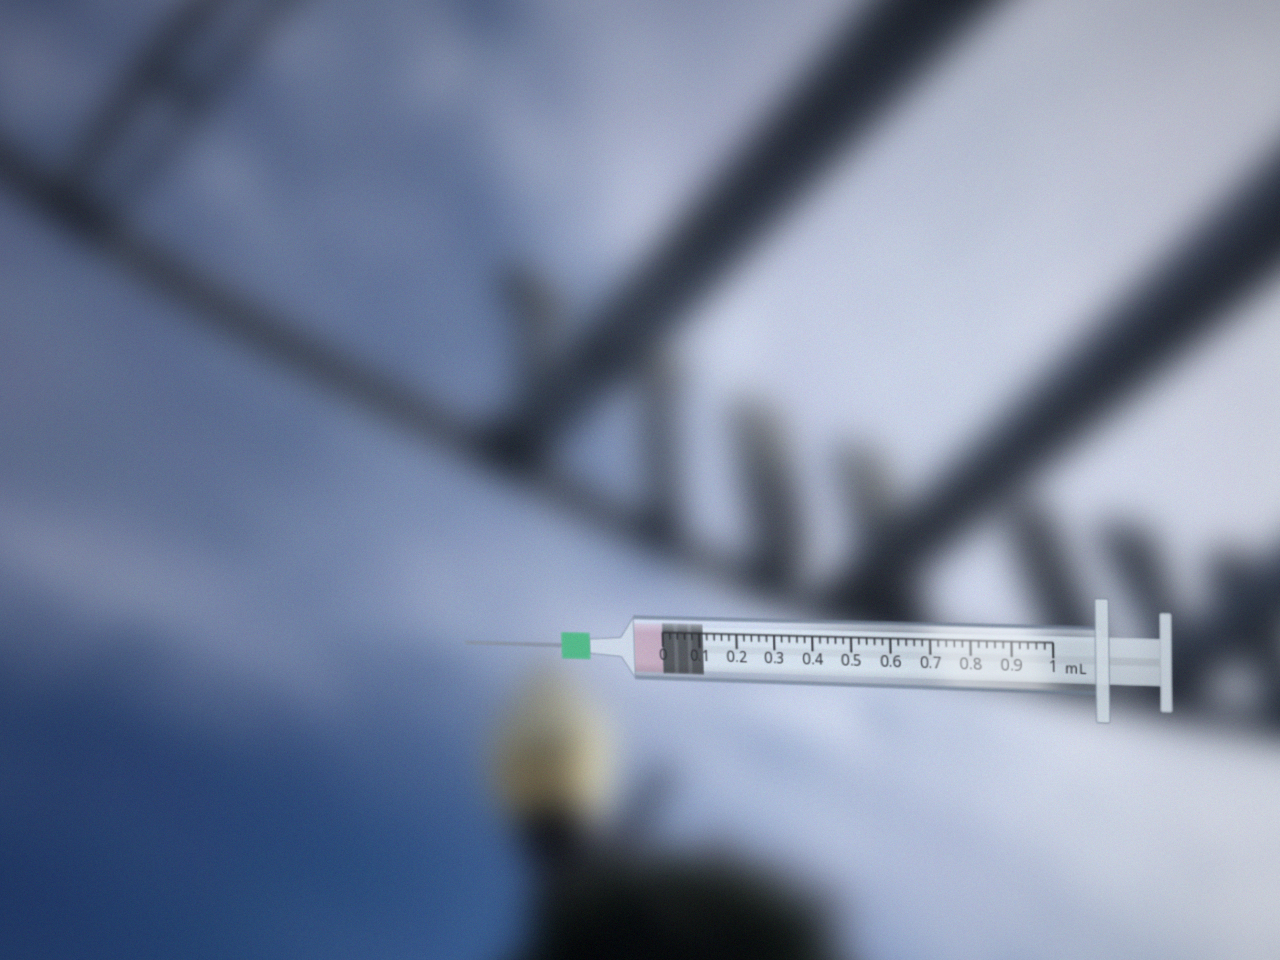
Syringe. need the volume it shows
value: 0 mL
